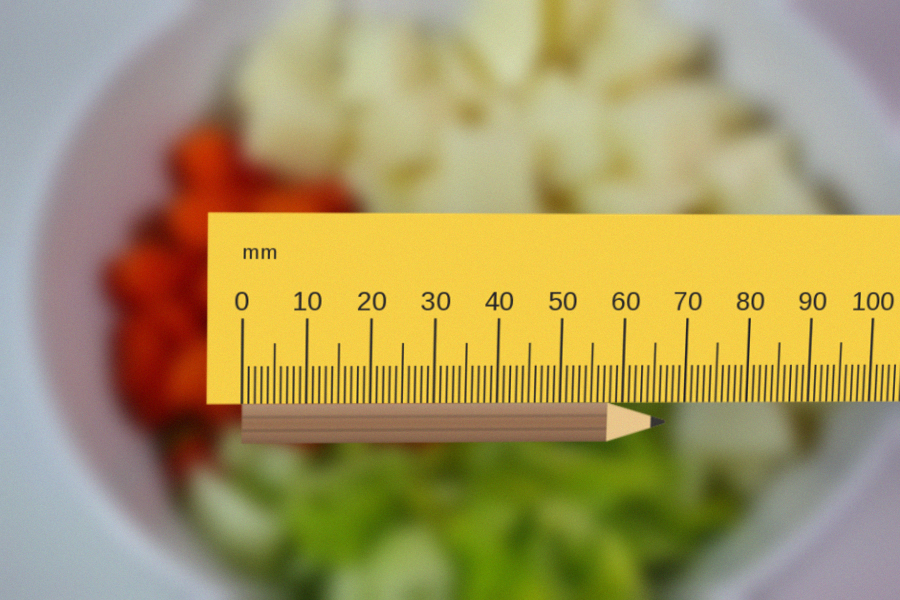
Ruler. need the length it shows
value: 67 mm
